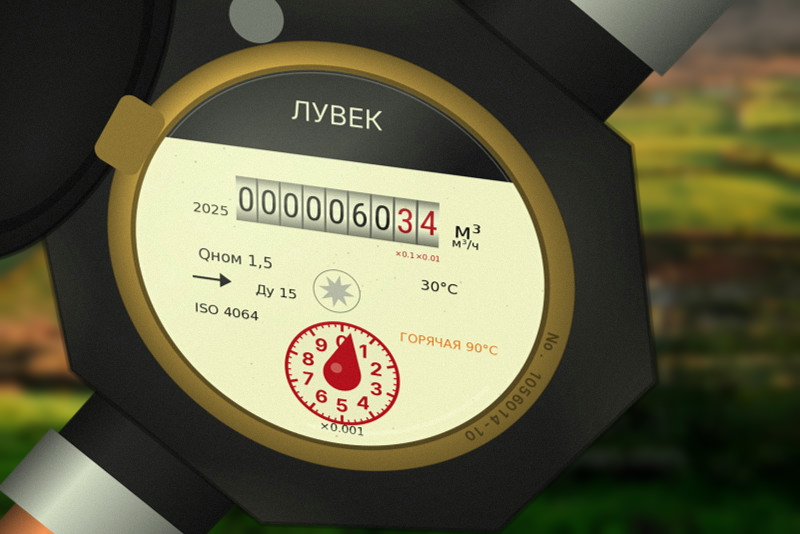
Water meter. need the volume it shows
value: 60.340 m³
